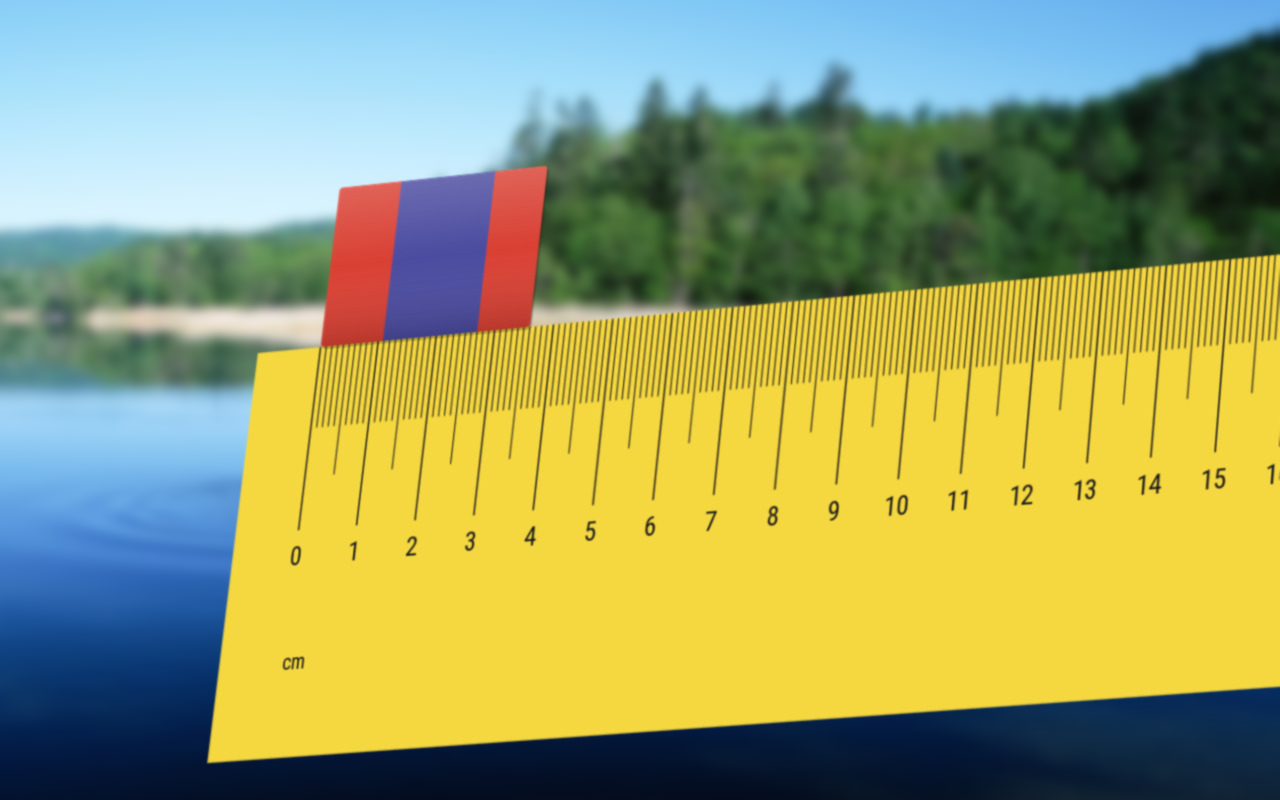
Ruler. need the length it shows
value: 3.6 cm
